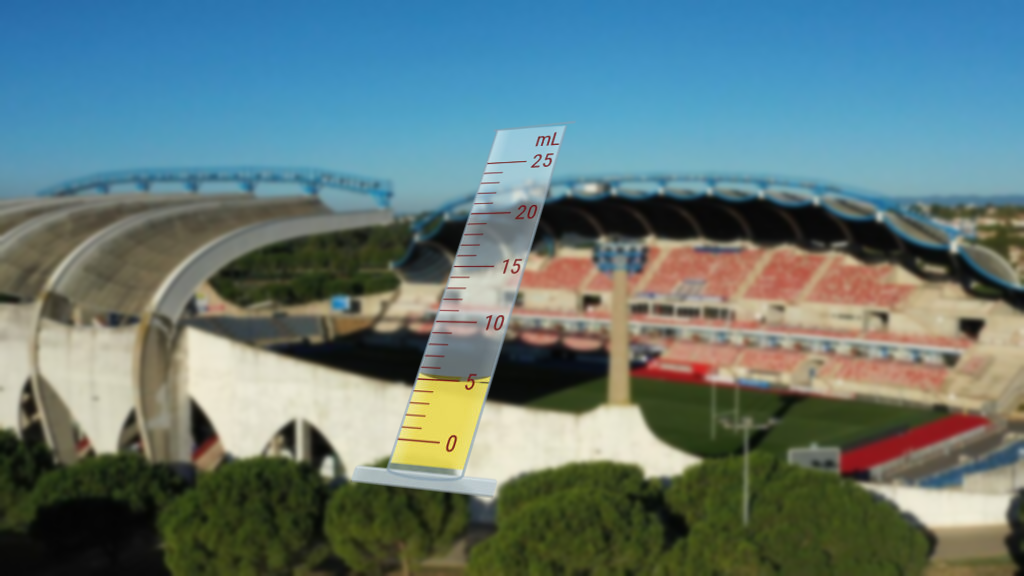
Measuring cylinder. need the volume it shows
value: 5 mL
